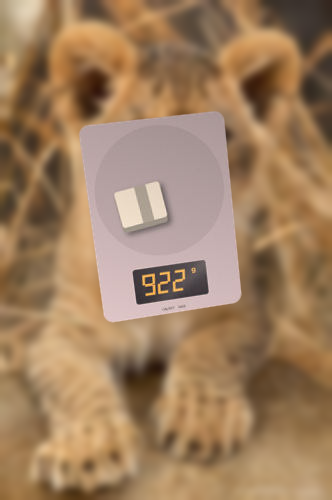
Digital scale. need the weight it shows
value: 922 g
